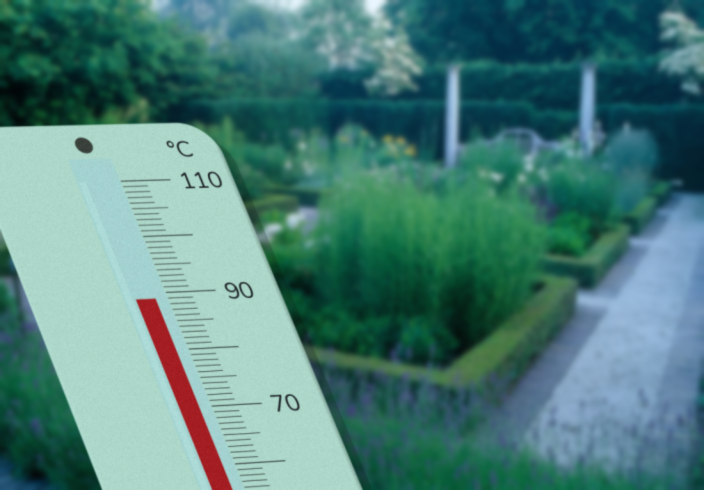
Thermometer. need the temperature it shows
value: 89 °C
